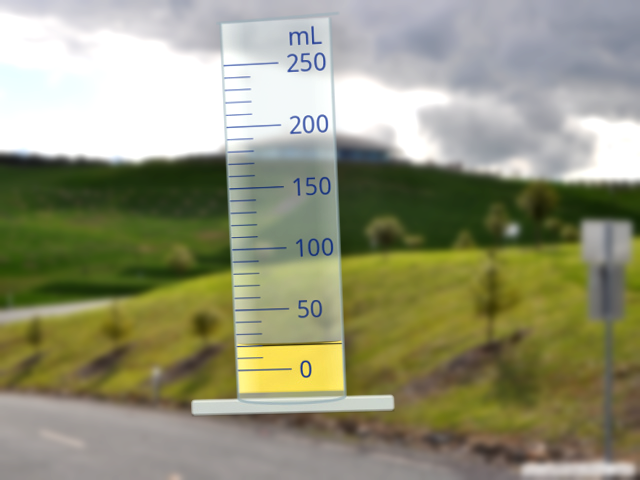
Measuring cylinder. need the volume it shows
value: 20 mL
